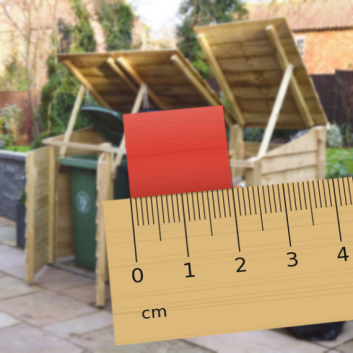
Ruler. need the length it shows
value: 2 cm
